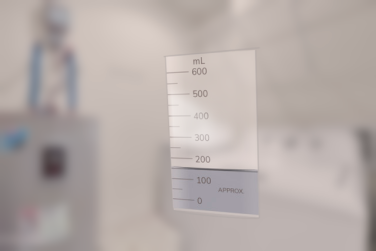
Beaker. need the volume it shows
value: 150 mL
